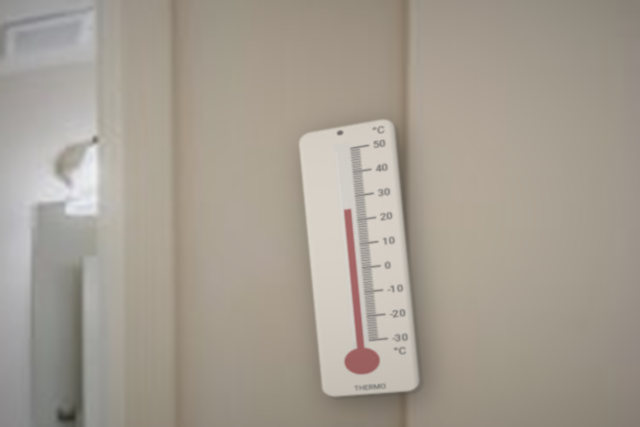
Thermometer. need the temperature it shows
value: 25 °C
